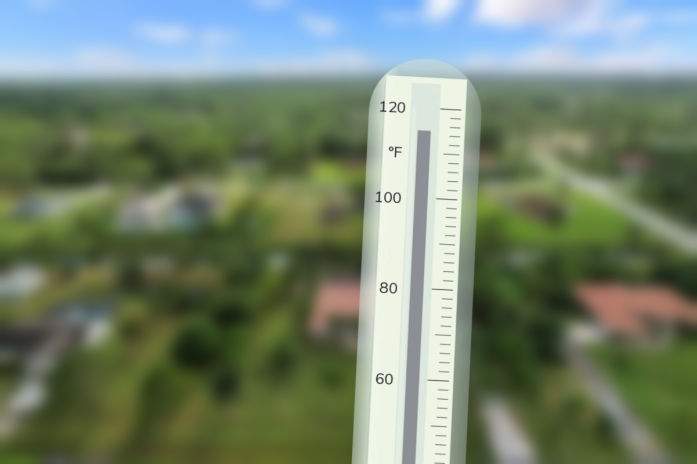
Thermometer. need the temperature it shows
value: 115 °F
